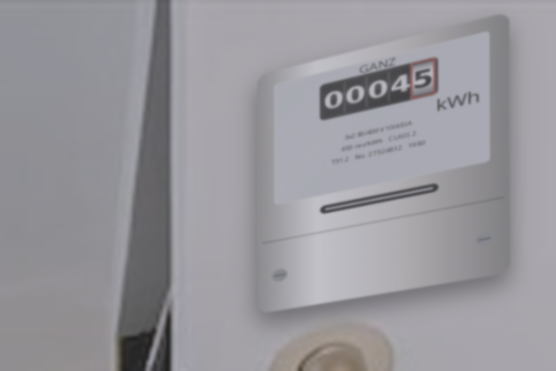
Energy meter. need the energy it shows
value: 4.5 kWh
